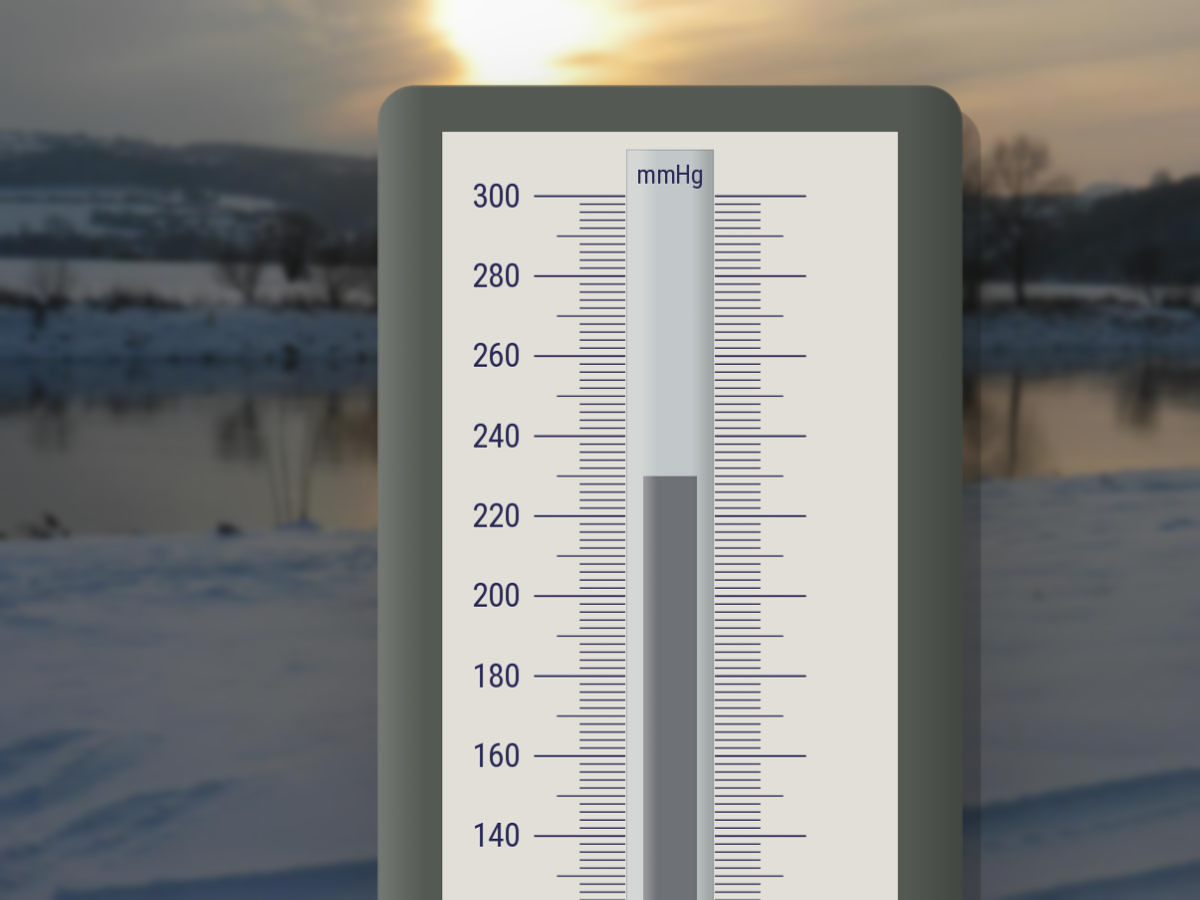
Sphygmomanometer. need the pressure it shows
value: 230 mmHg
